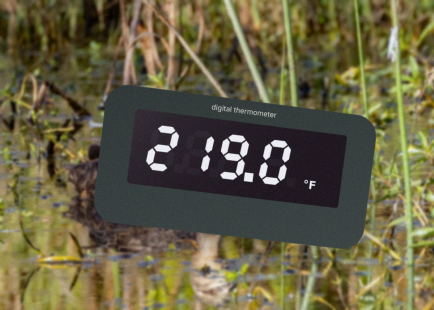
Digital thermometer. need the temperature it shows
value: 219.0 °F
